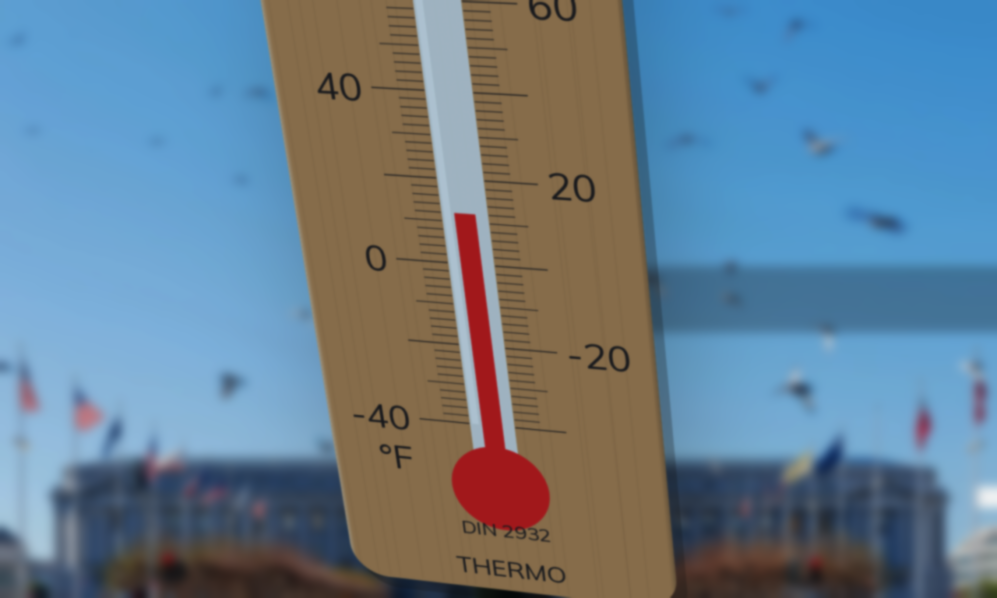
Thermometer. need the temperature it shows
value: 12 °F
